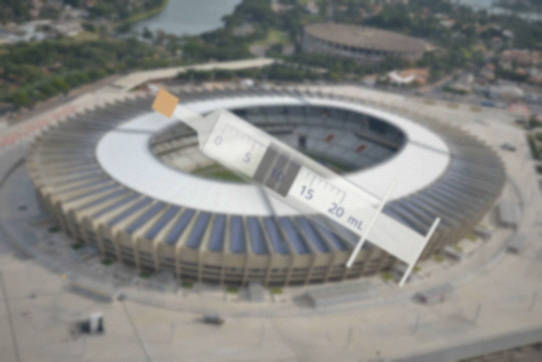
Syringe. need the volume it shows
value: 7 mL
